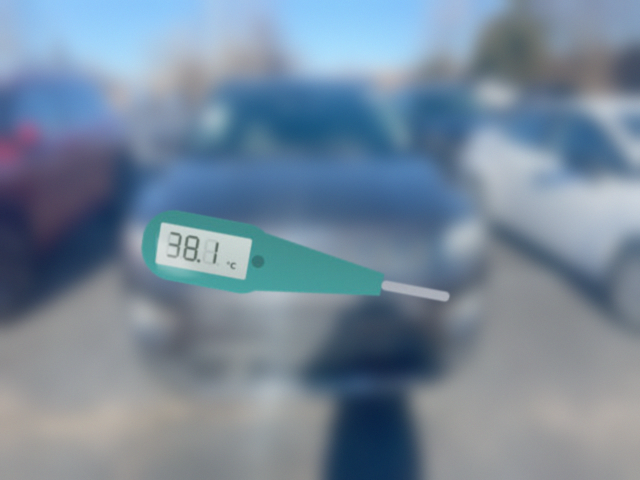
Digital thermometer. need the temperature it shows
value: 38.1 °C
